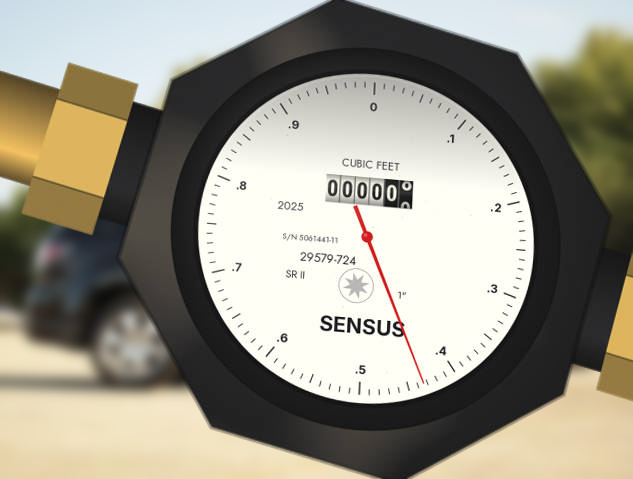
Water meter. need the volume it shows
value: 8.43 ft³
